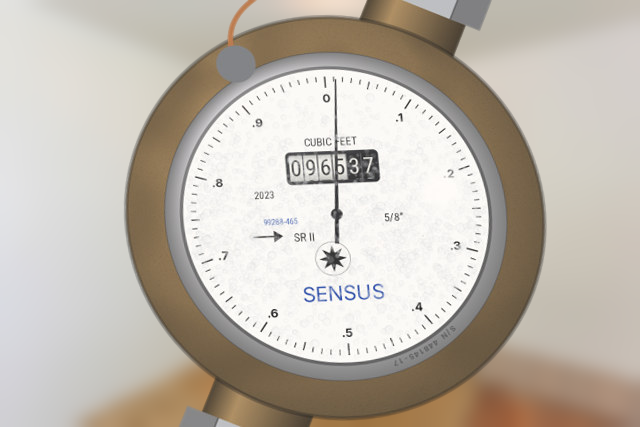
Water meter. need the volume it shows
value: 96537.01 ft³
